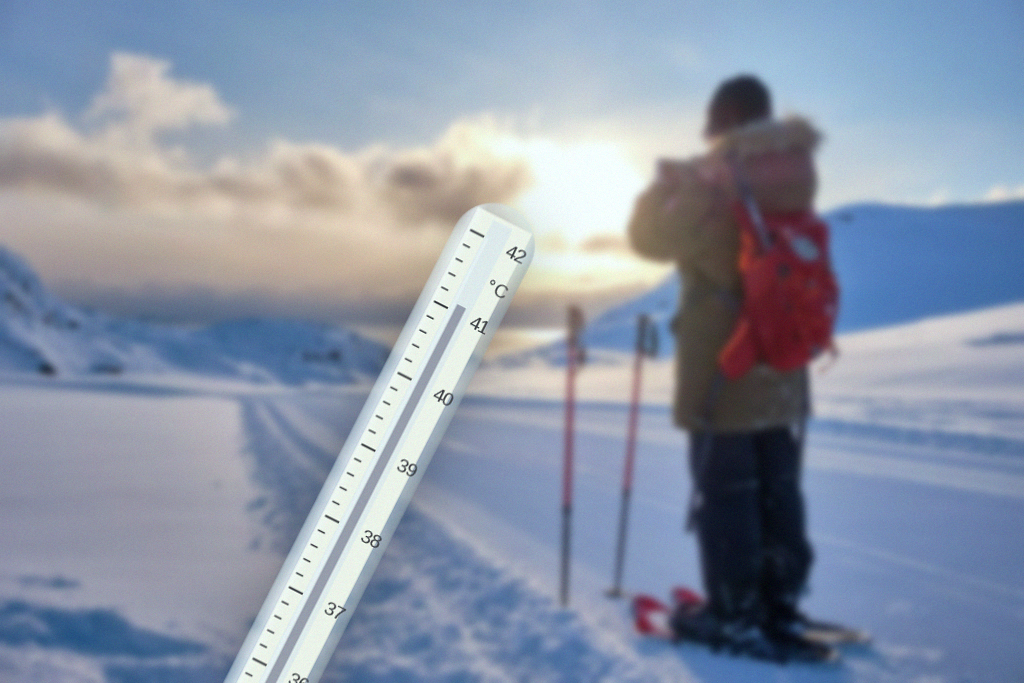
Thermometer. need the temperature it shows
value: 41.1 °C
